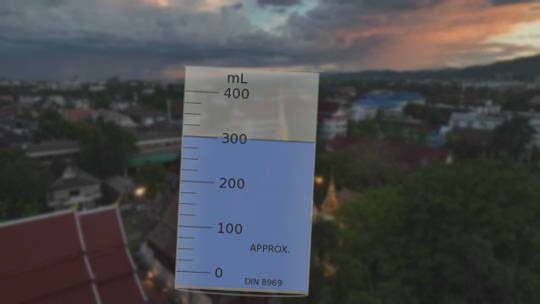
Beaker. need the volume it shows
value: 300 mL
